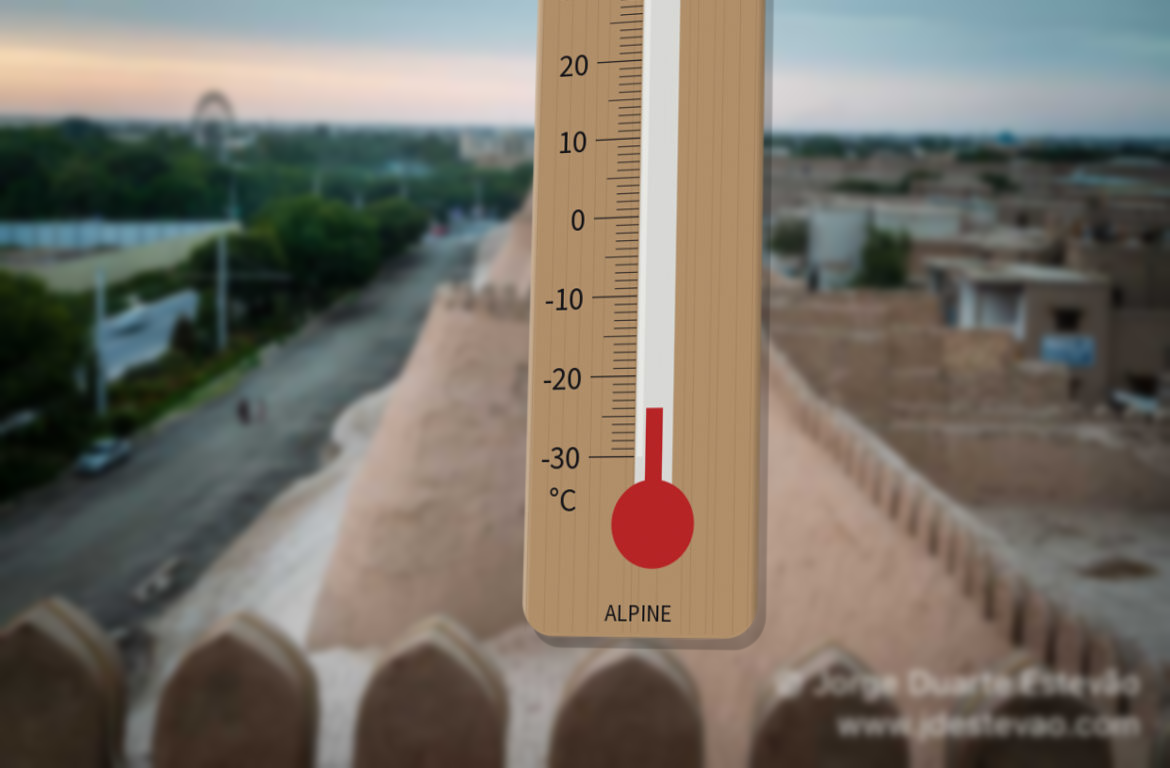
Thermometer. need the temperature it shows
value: -24 °C
